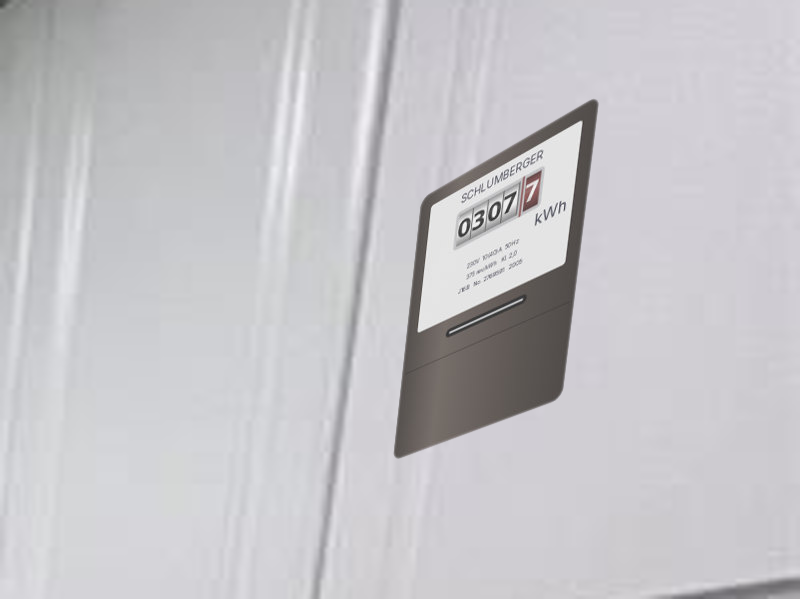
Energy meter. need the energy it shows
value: 307.7 kWh
